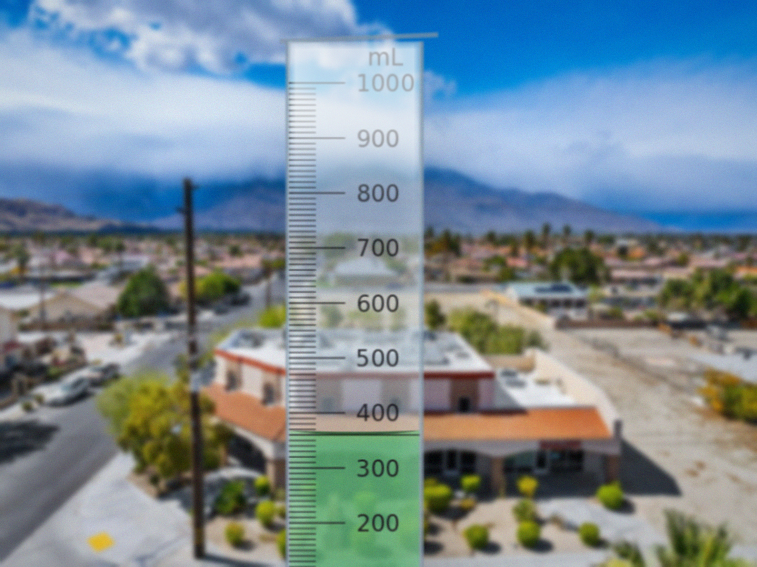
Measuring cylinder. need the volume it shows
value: 360 mL
